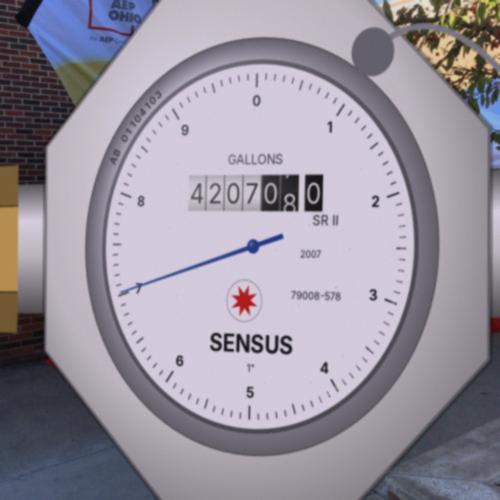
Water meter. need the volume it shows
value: 4207077.0 gal
